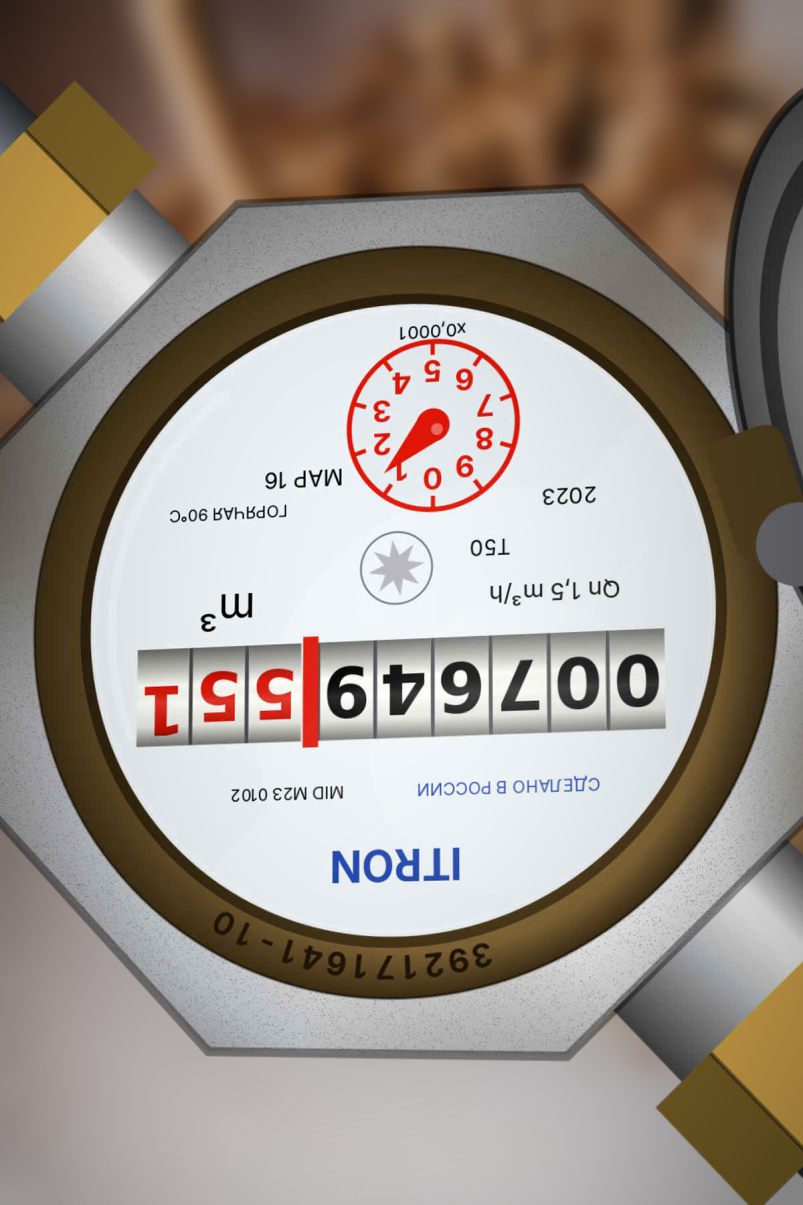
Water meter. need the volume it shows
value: 7649.5511 m³
